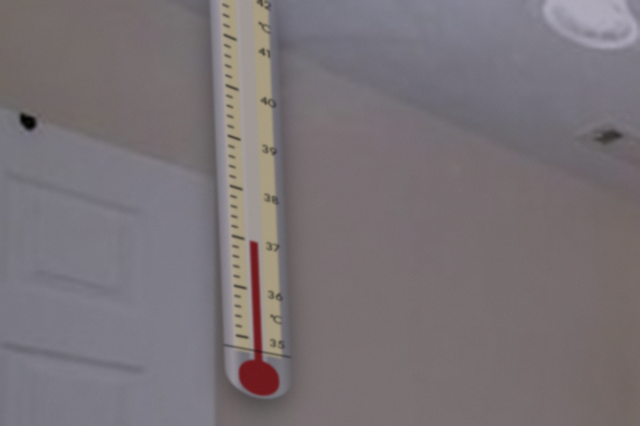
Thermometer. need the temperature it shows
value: 37 °C
